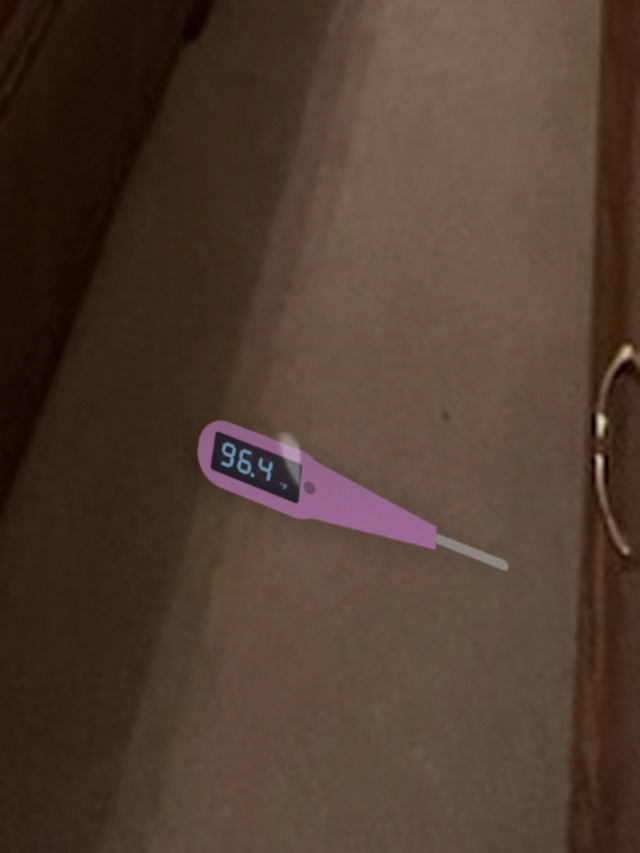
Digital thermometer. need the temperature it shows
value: 96.4 °F
